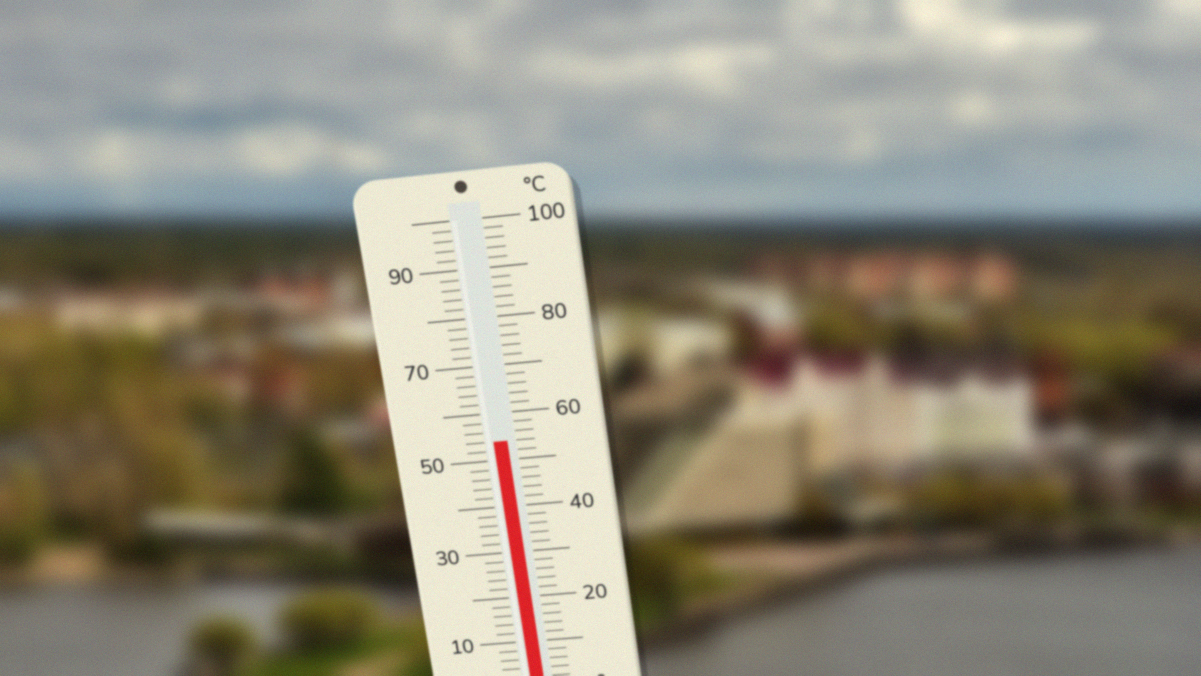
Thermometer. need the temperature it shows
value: 54 °C
